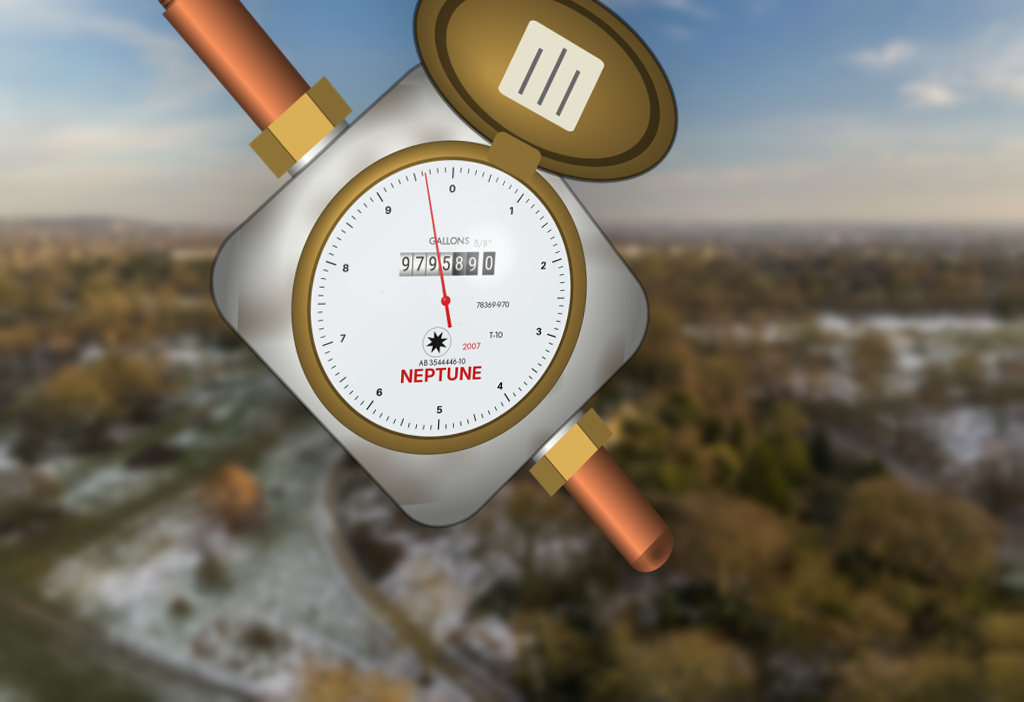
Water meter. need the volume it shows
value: 9795889.6 gal
